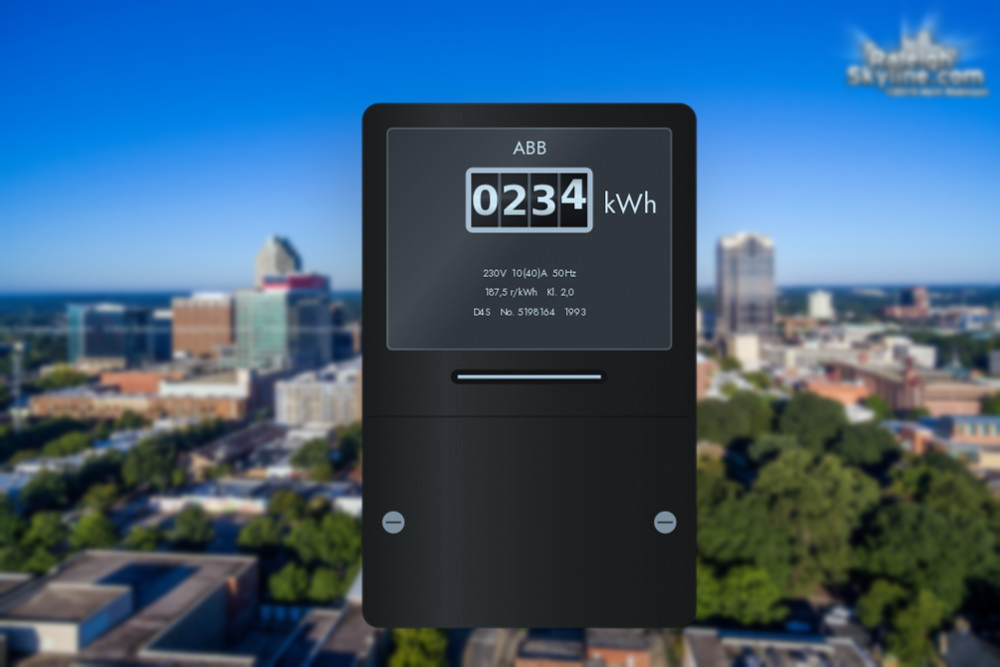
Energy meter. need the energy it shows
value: 234 kWh
